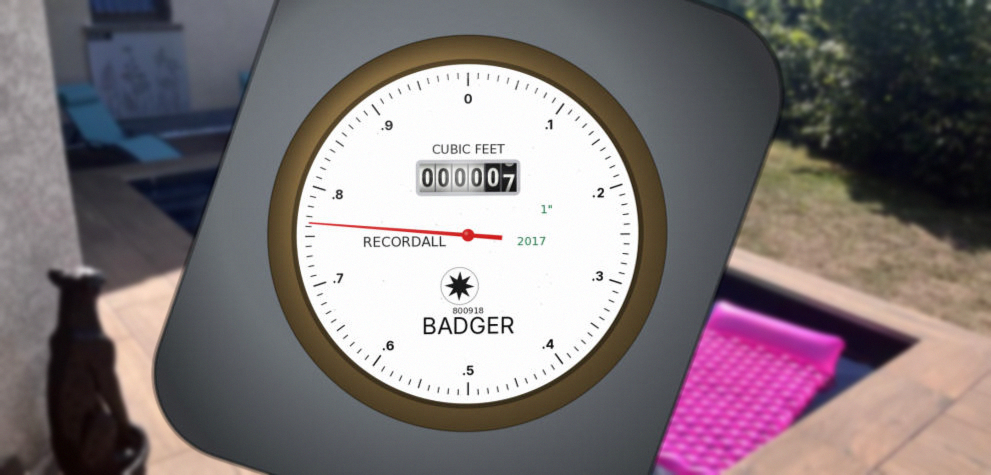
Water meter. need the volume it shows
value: 6.76 ft³
